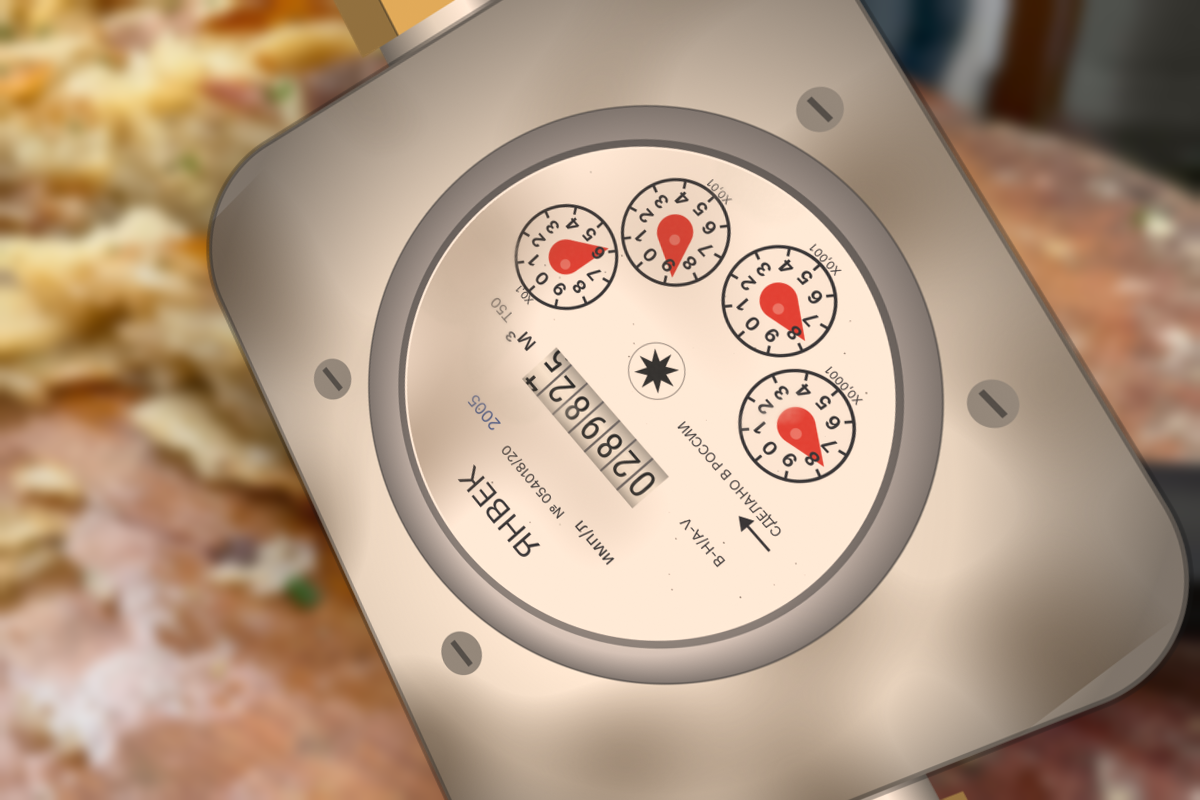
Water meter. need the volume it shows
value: 289824.5877 m³
